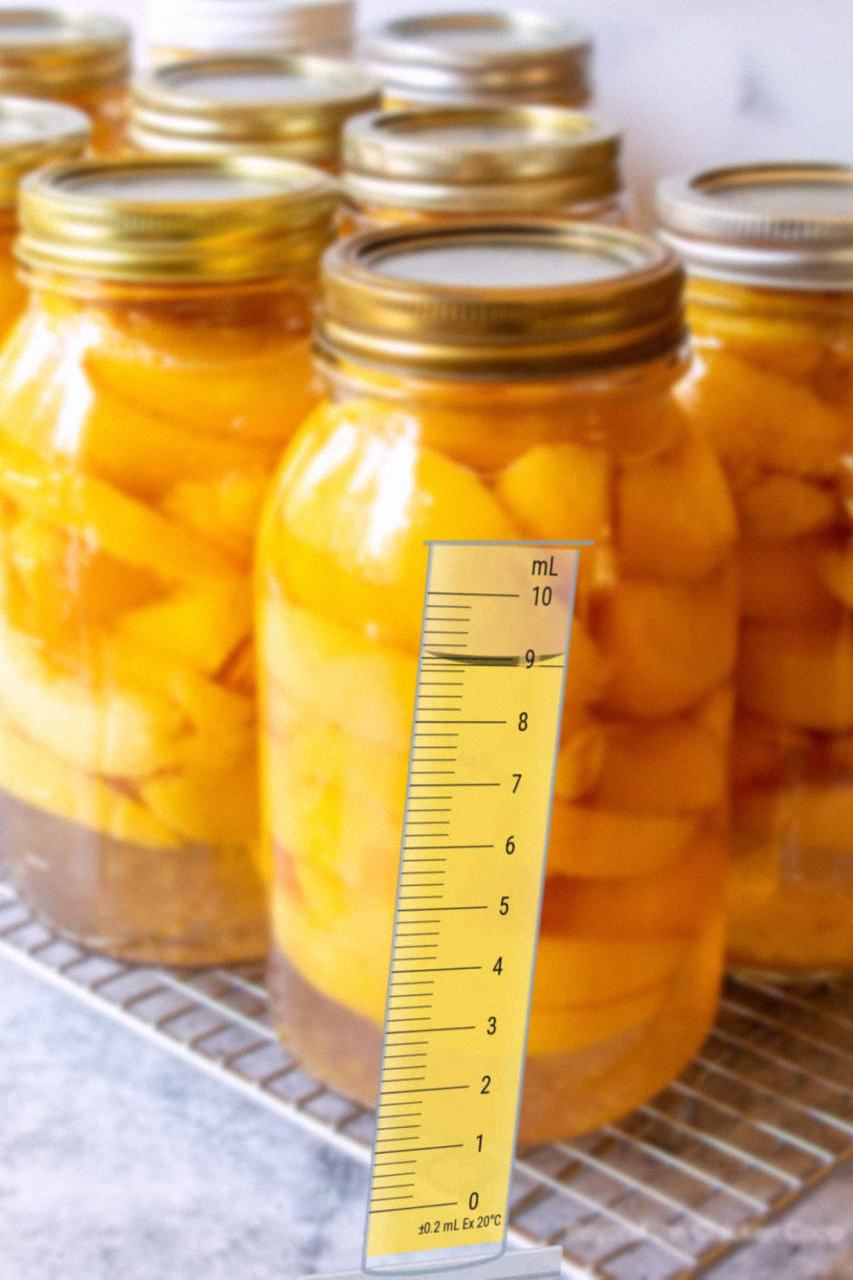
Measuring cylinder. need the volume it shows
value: 8.9 mL
